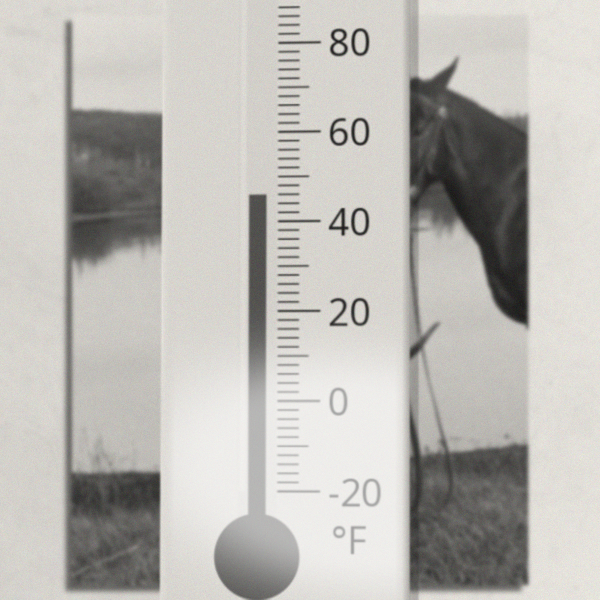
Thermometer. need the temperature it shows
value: 46 °F
